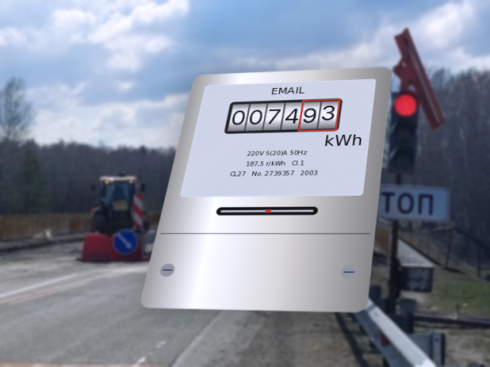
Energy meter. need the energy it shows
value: 74.93 kWh
